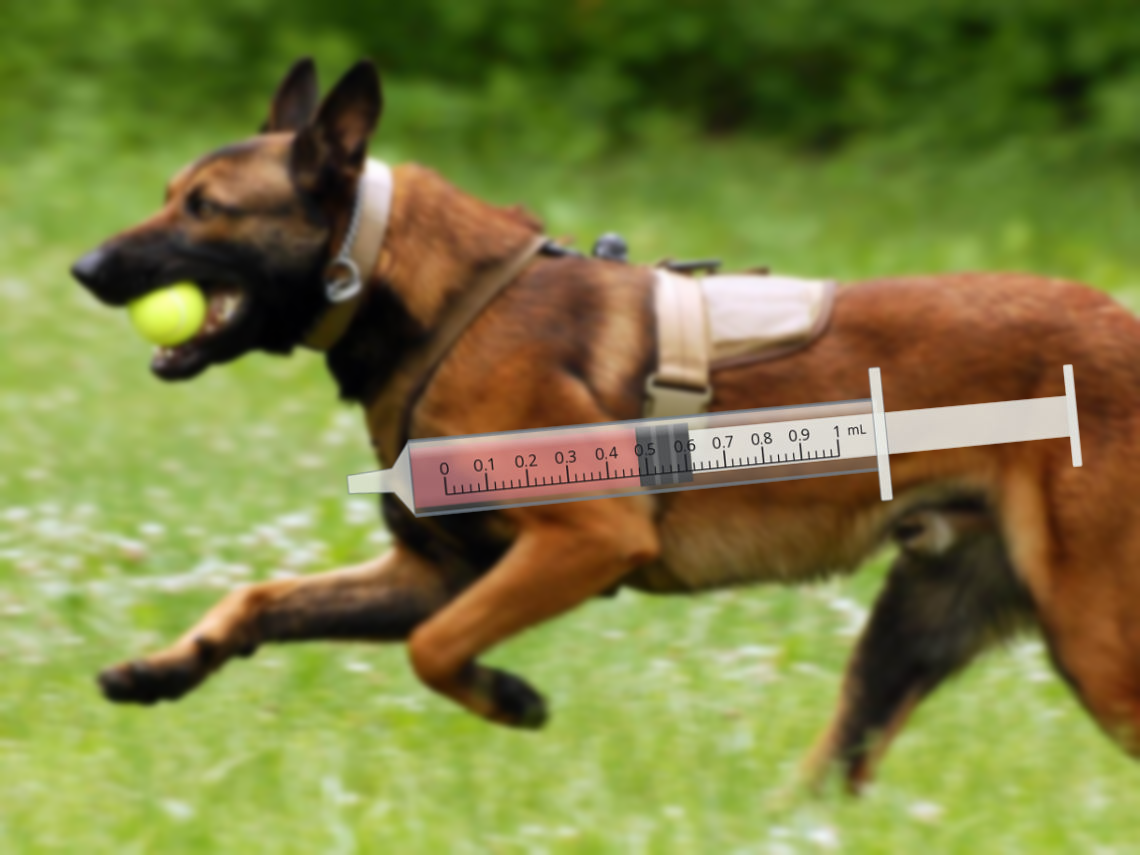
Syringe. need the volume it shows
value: 0.48 mL
